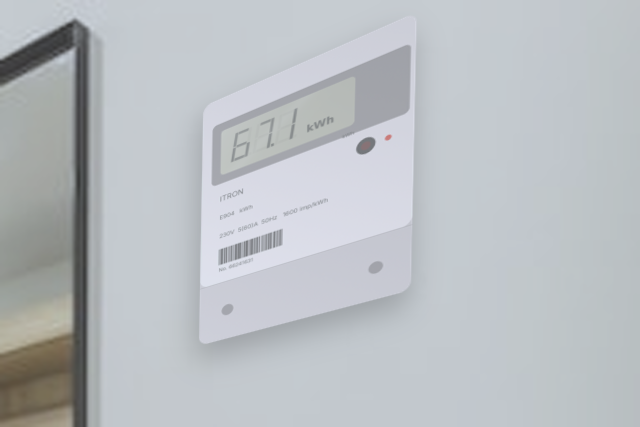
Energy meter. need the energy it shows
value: 67.1 kWh
